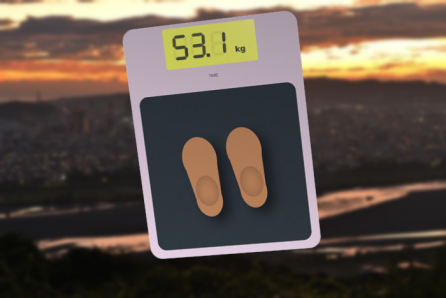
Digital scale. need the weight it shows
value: 53.1 kg
